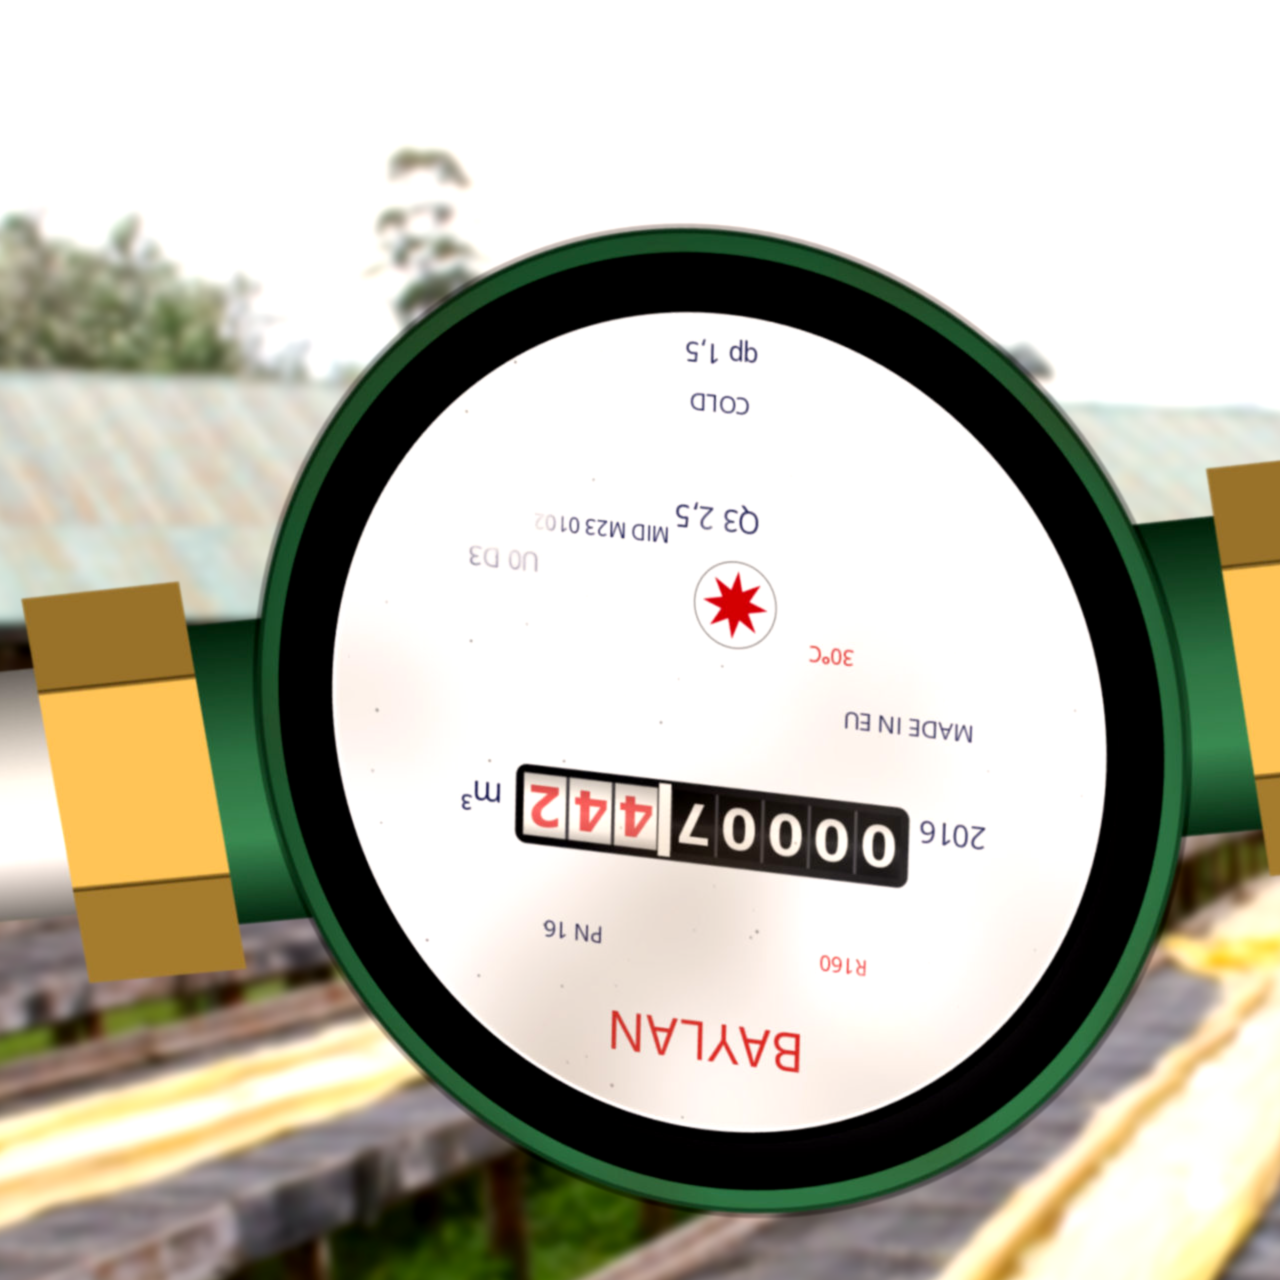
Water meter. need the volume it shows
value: 7.442 m³
